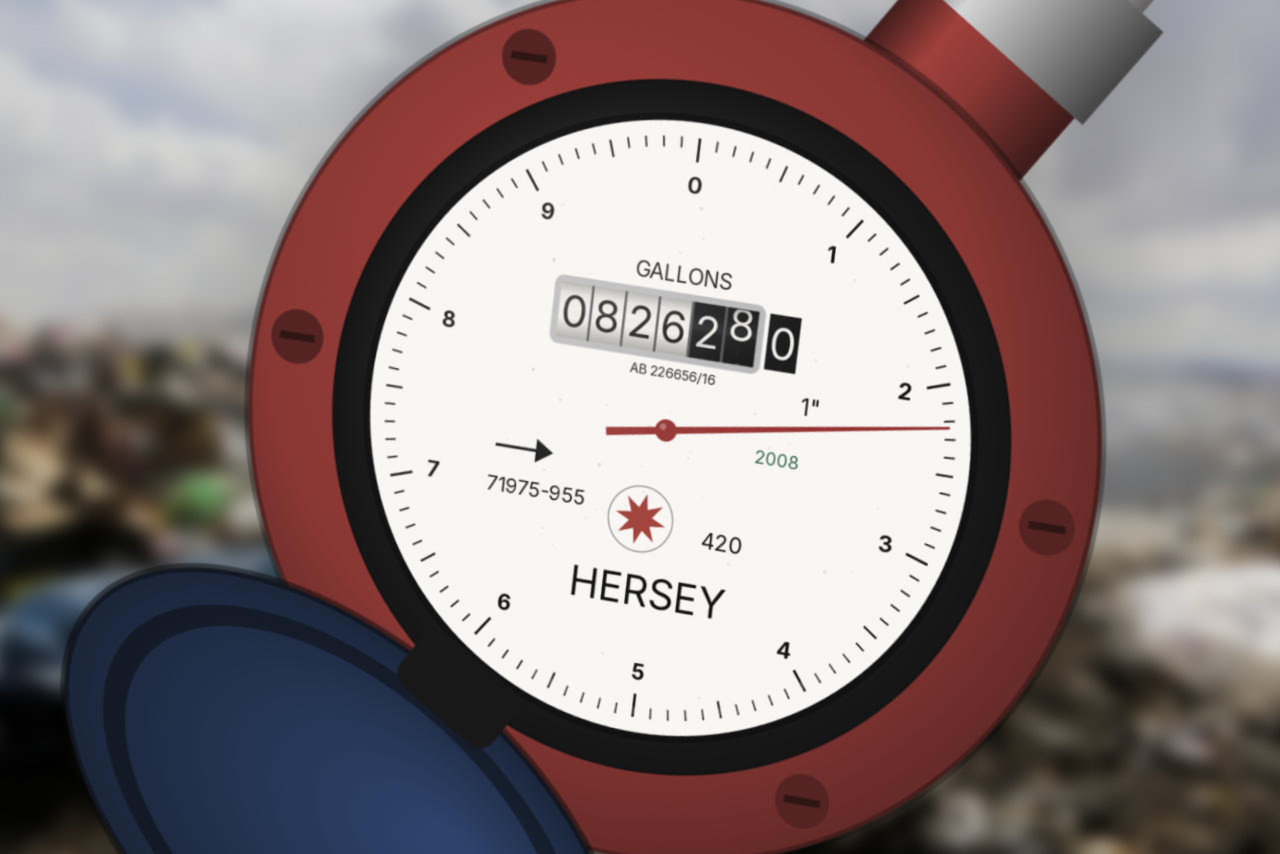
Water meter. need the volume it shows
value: 826282.2 gal
